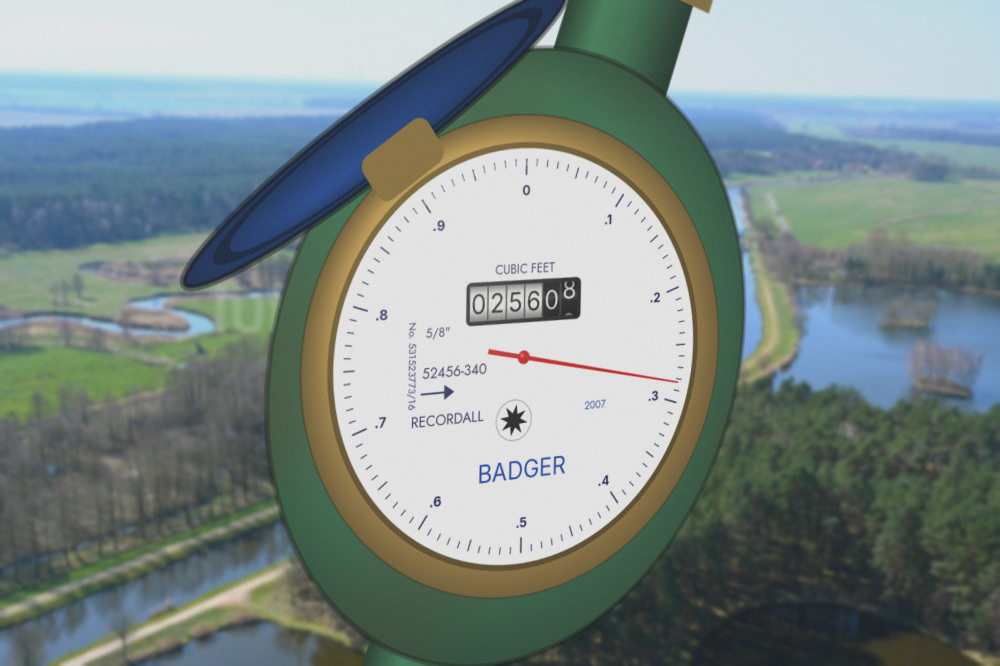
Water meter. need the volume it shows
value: 25608.28 ft³
